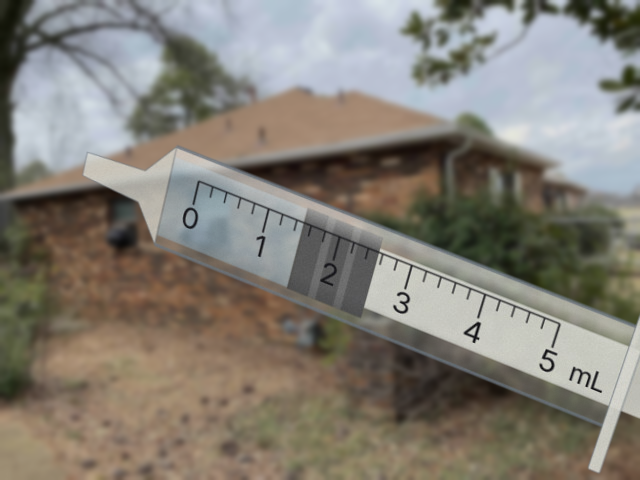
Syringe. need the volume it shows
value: 1.5 mL
